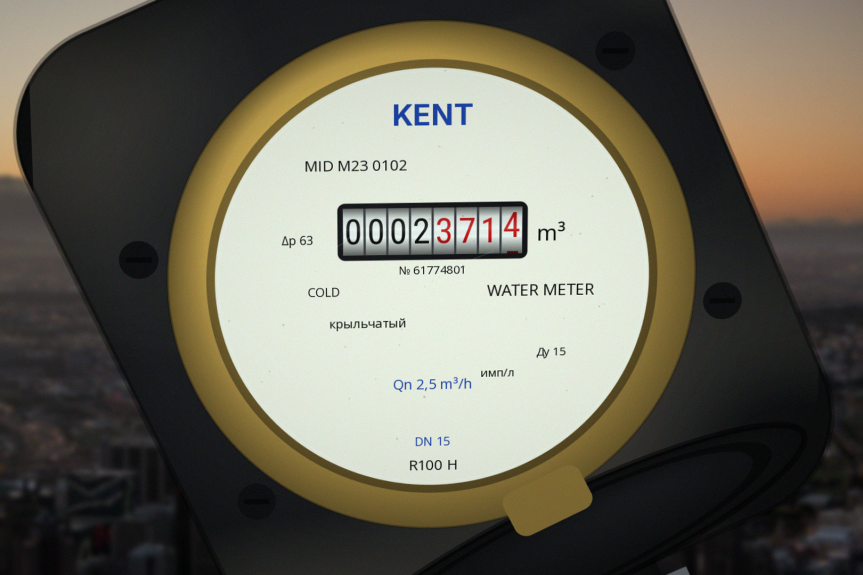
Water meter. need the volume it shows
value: 2.3714 m³
